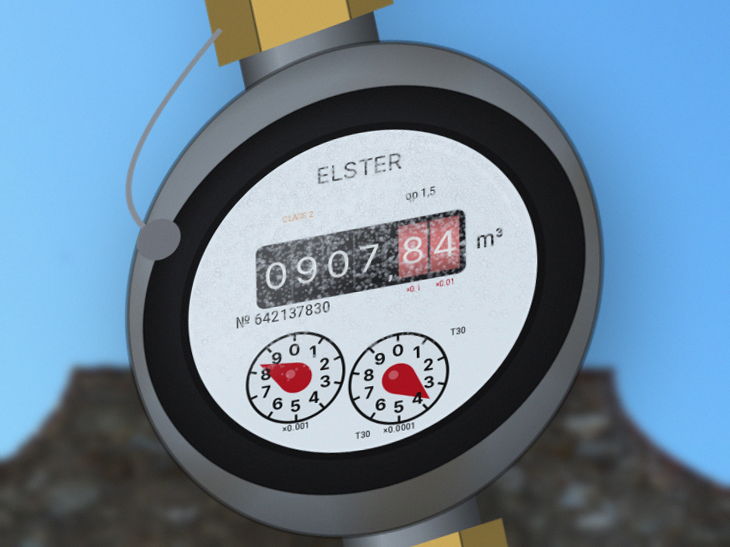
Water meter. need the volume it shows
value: 907.8483 m³
